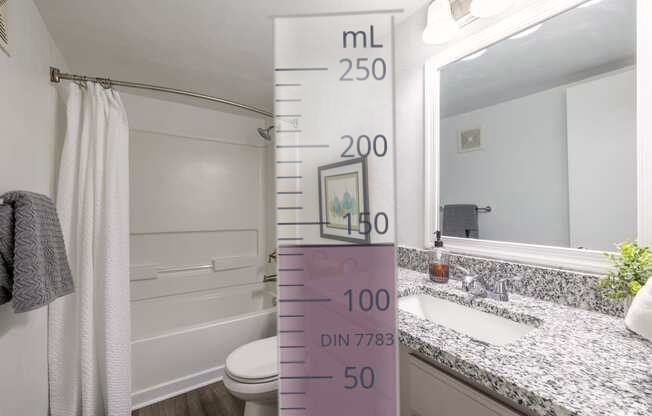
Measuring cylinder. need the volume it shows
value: 135 mL
